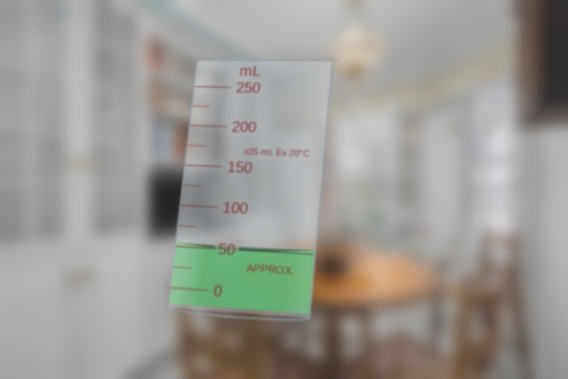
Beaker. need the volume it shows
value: 50 mL
